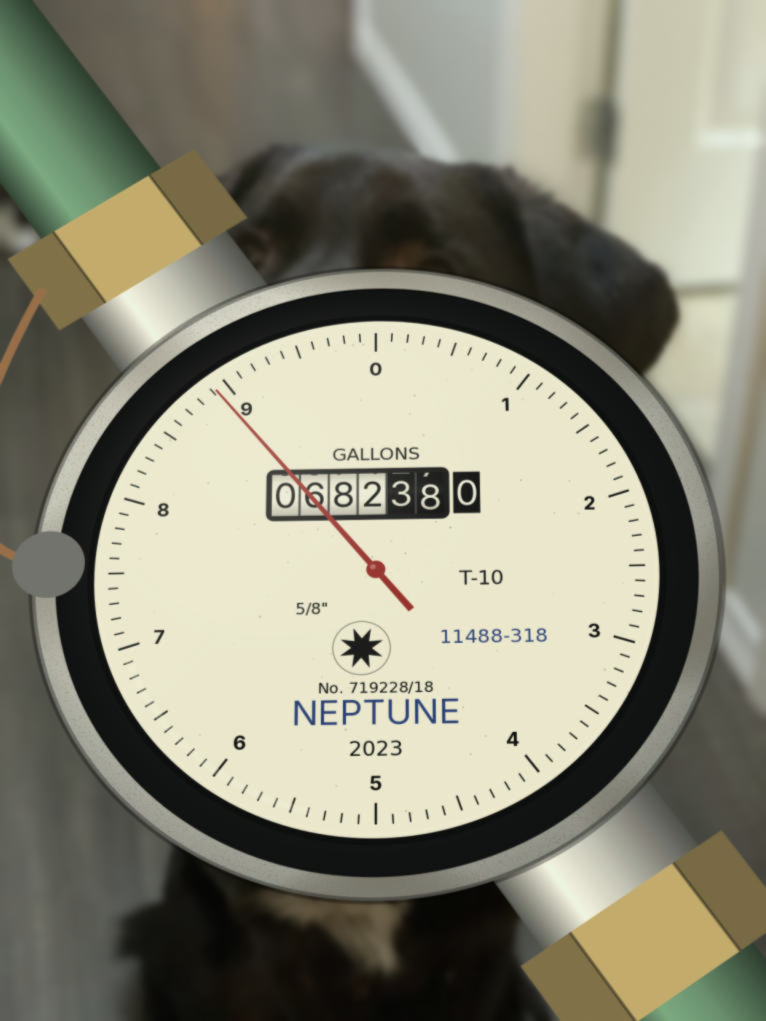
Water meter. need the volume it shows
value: 682378.9 gal
